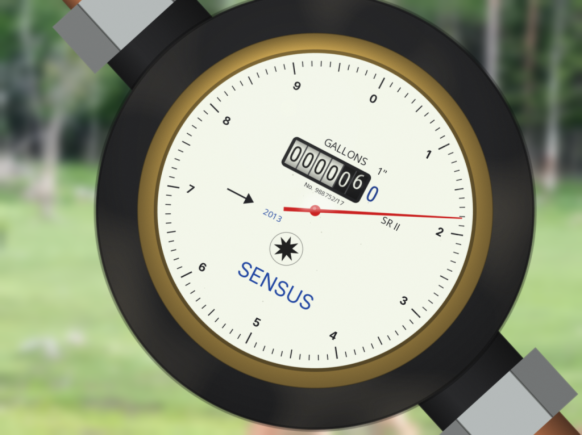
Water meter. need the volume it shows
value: 61.8 gal
